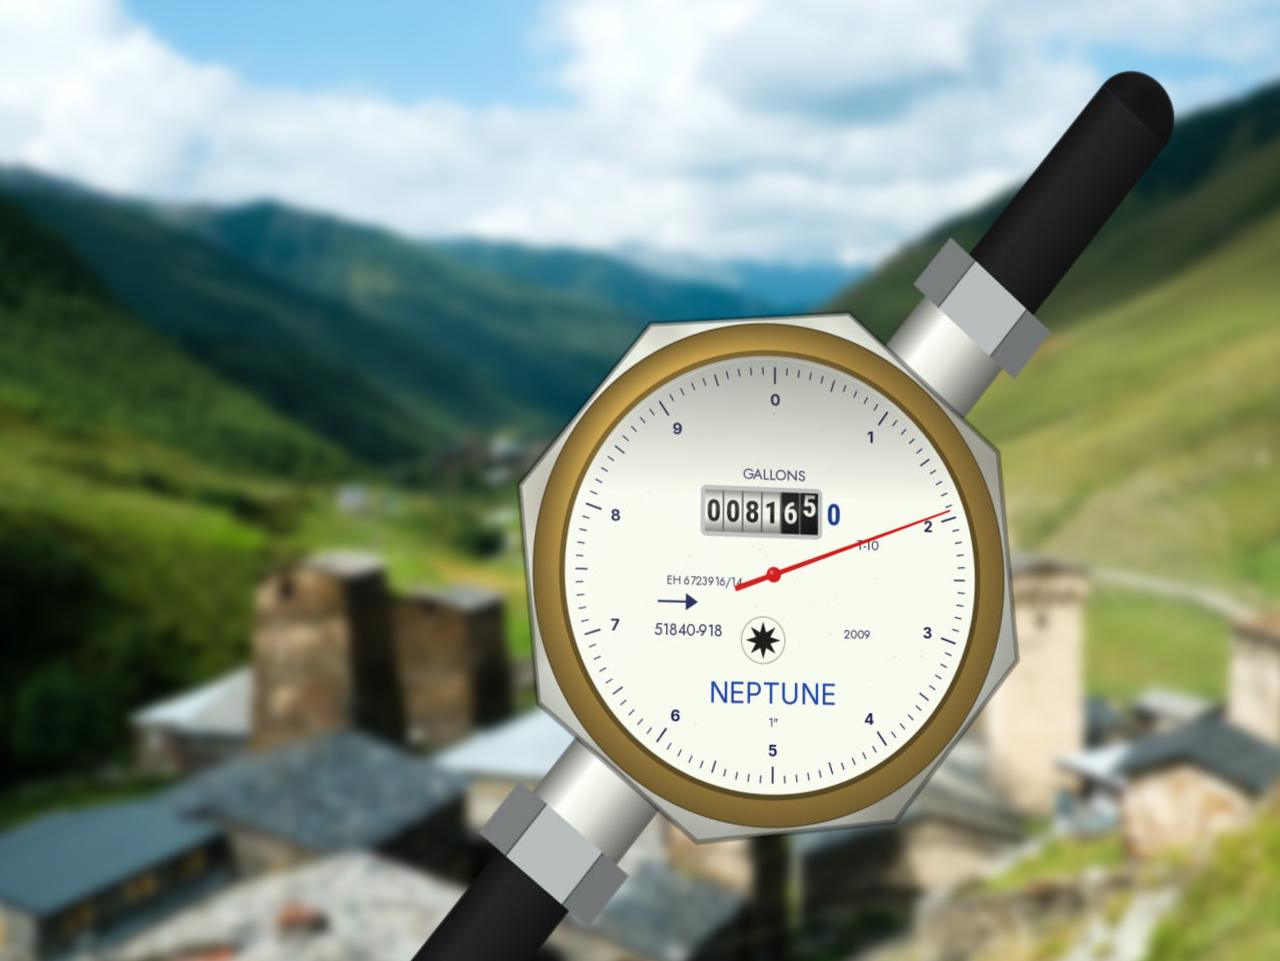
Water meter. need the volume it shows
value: 81651.9 gal
